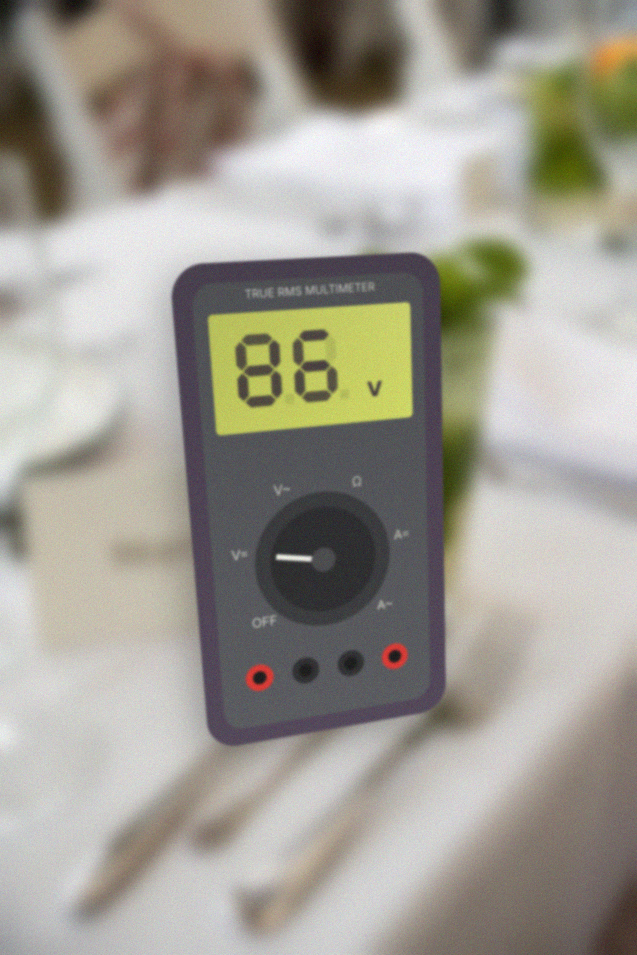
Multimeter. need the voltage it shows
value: 86 V
